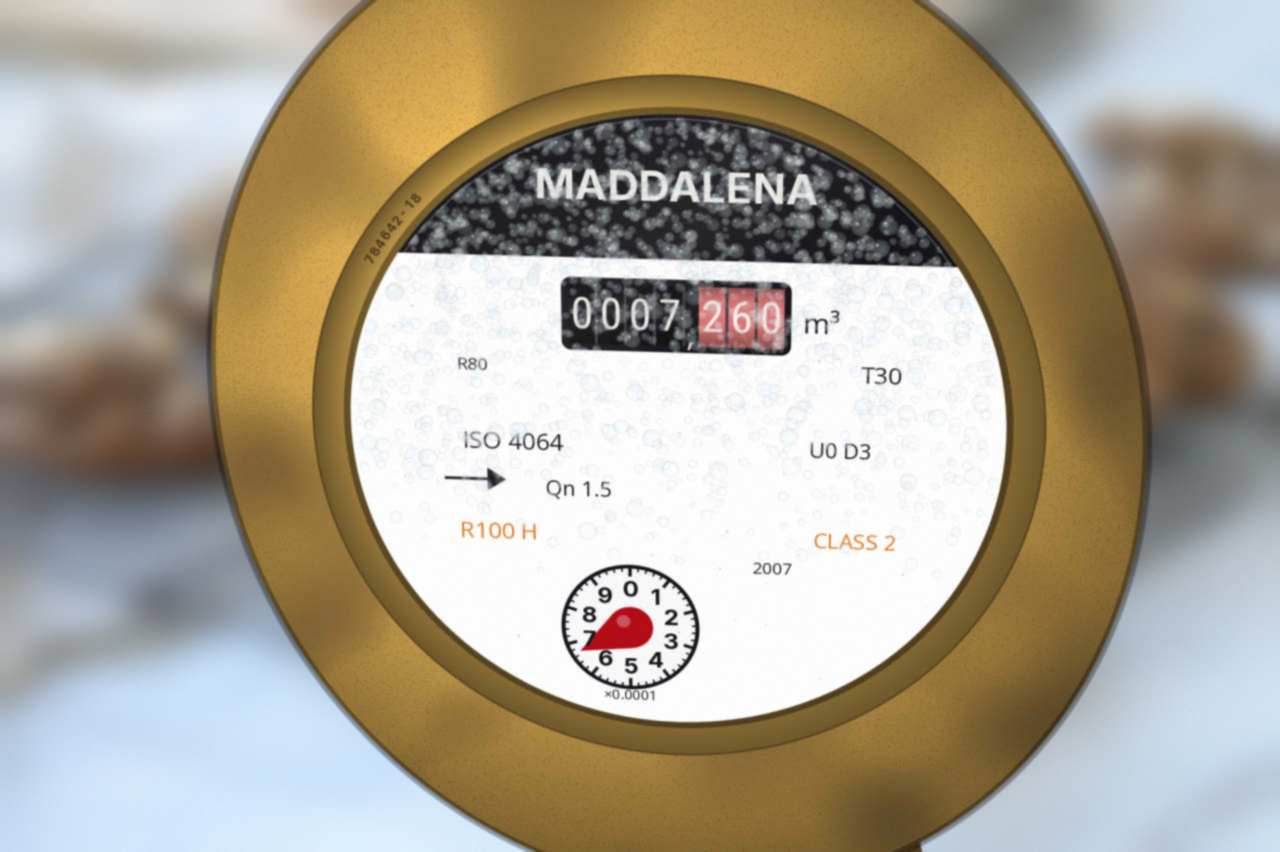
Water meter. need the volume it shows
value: 7.2606 m³
